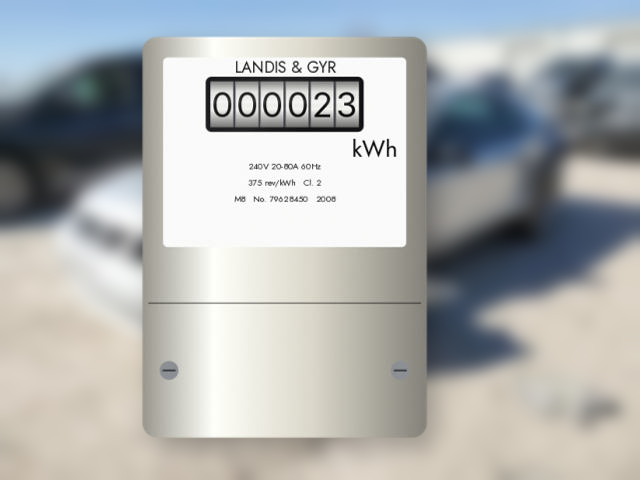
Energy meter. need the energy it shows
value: 23 kWh
